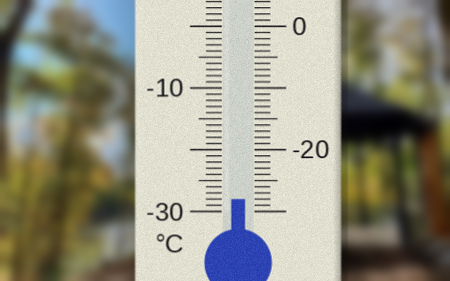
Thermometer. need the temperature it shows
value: -28 °C
